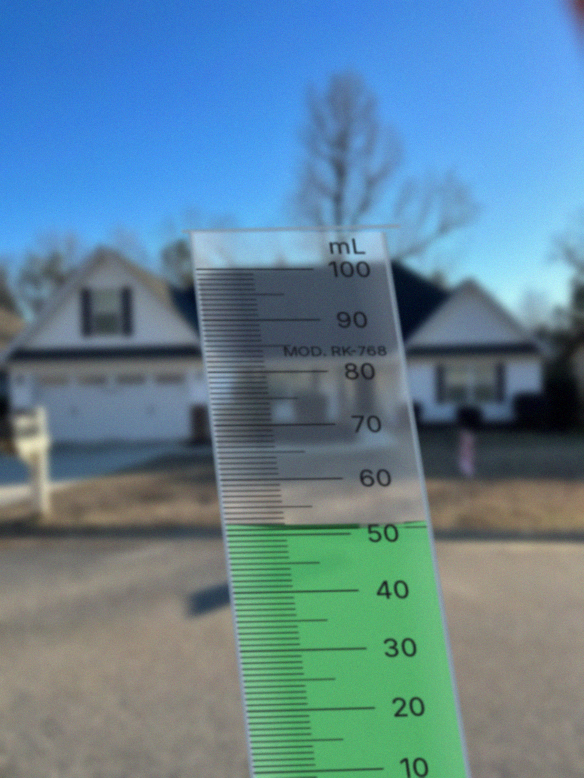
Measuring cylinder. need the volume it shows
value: 51 mL
